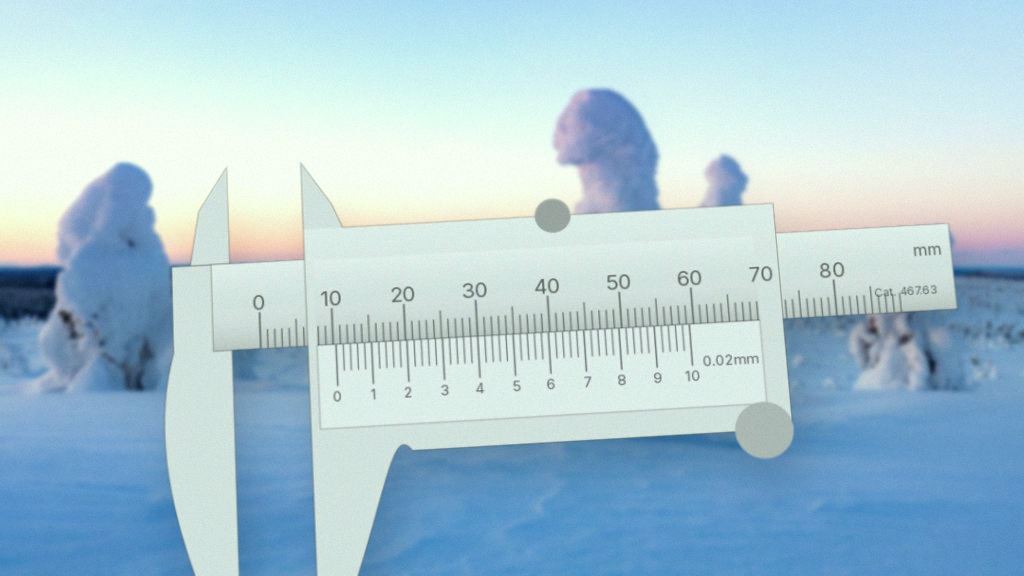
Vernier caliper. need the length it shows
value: 10.4 mm
